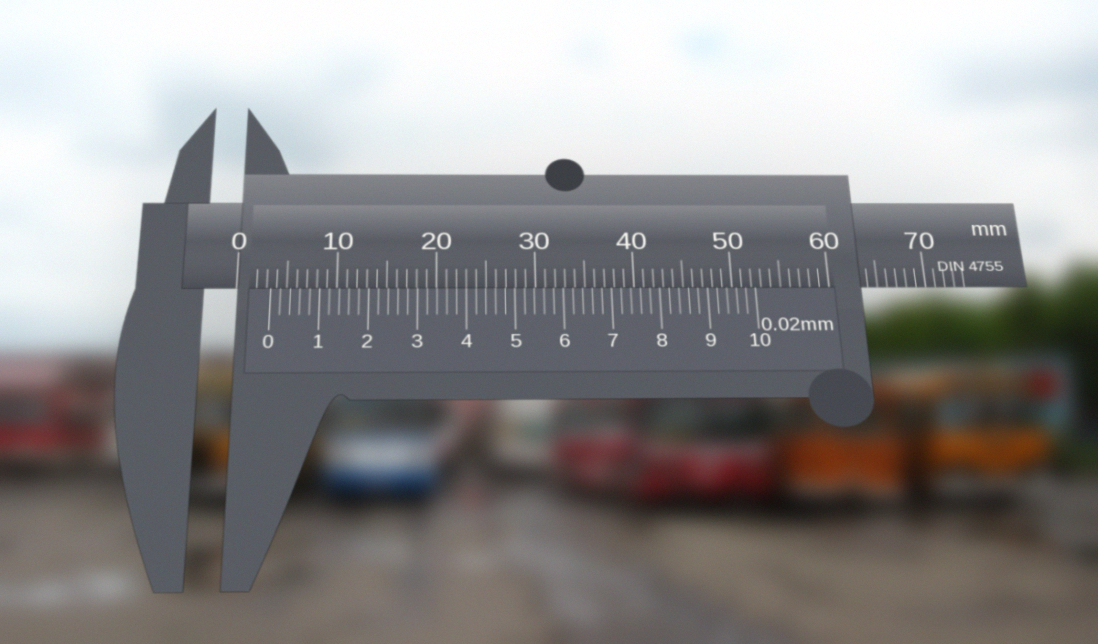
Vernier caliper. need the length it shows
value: 3.4 mm
